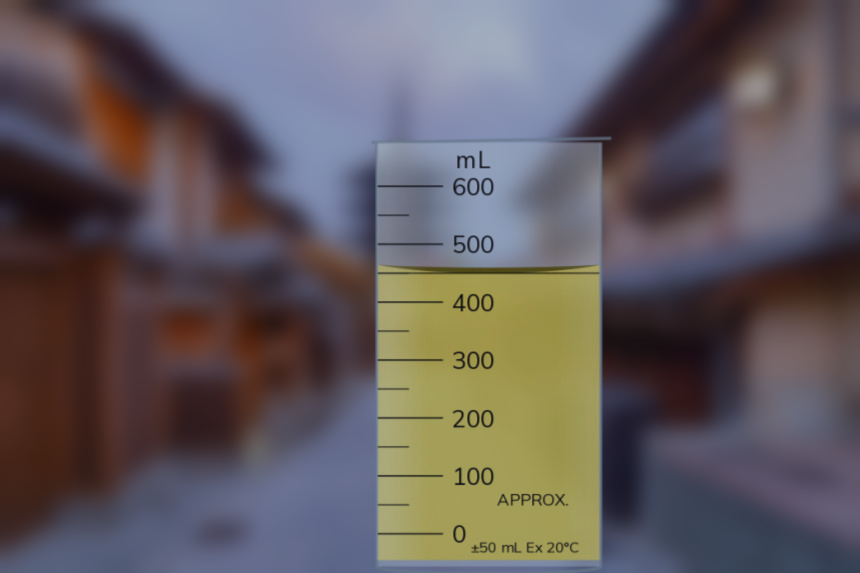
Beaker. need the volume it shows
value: 450 mL
